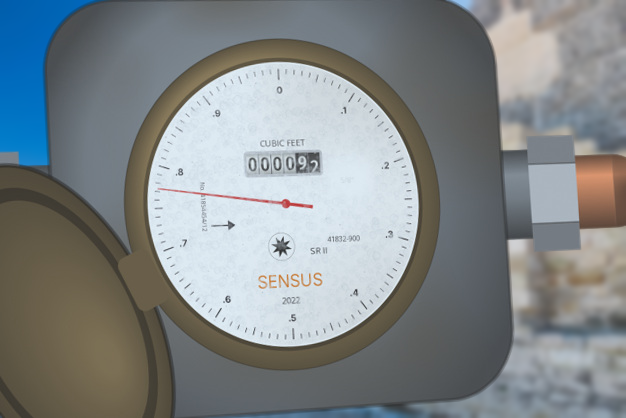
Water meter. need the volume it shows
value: 91.77 ft³
